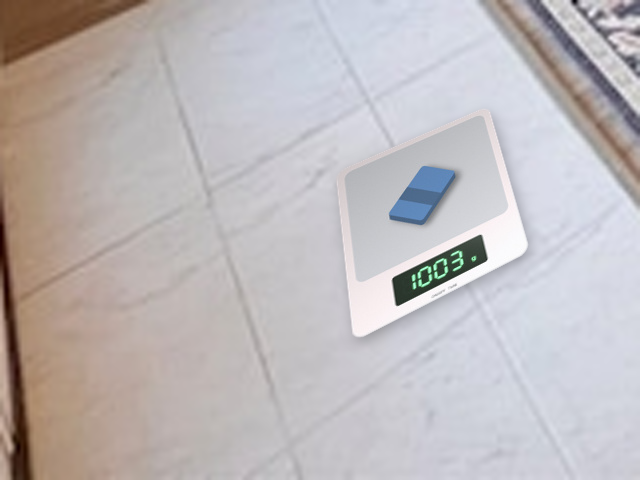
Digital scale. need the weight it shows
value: 1003 g
